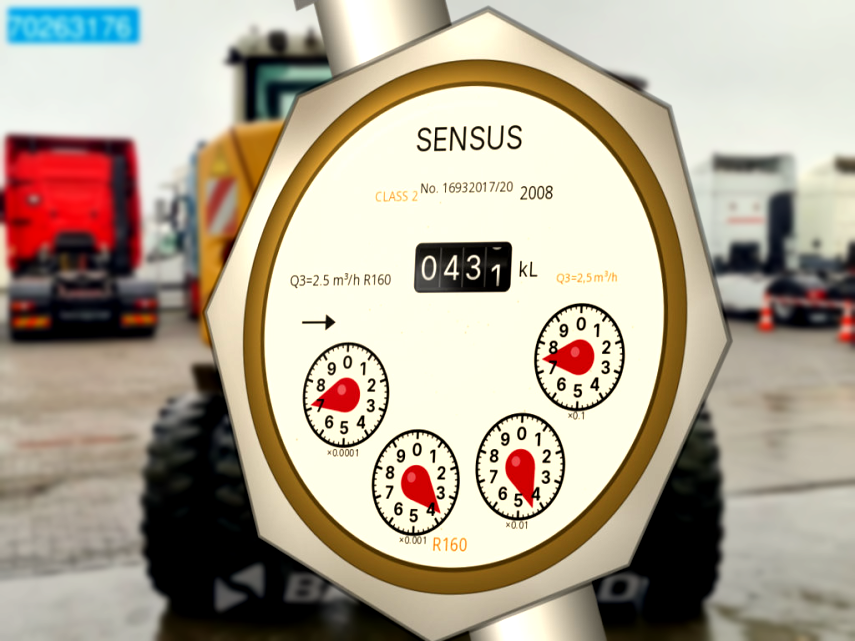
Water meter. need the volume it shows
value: 430.7437 kL
